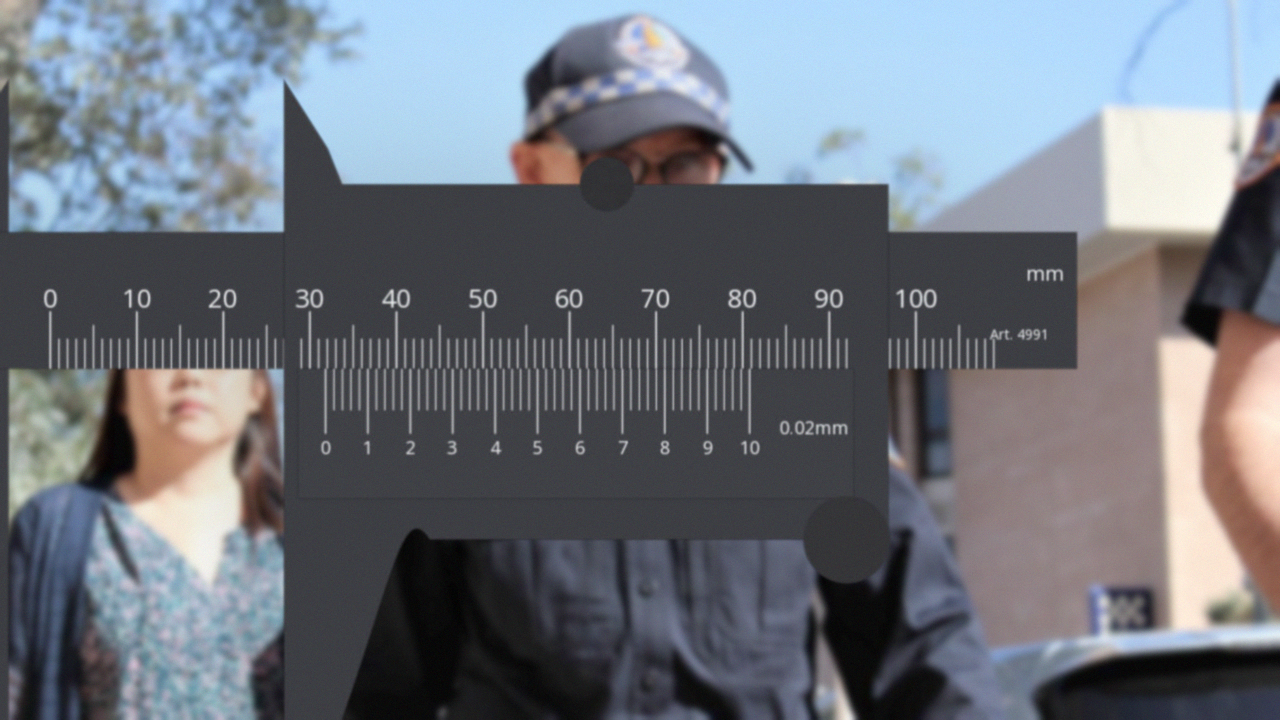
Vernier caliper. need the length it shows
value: 31.8 mm
